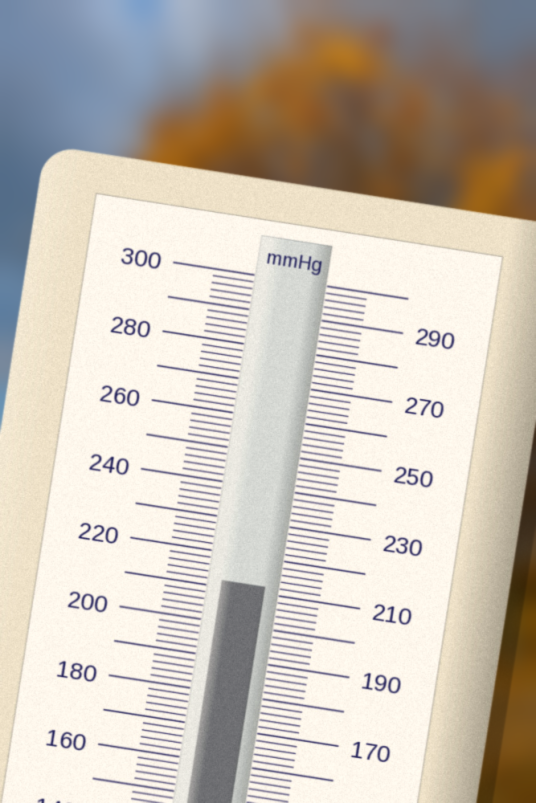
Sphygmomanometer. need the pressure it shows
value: 212 mmHg
